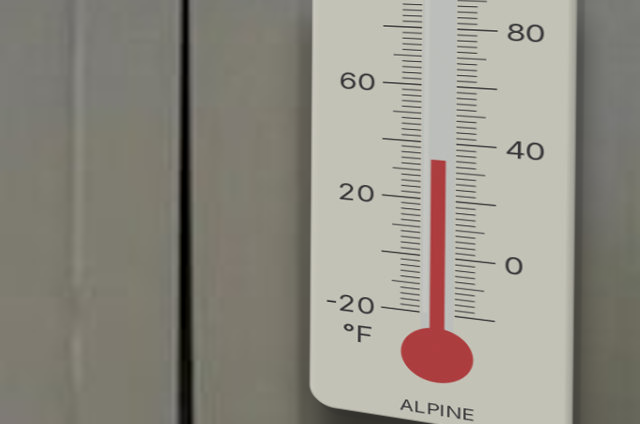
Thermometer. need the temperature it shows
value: 34 °F
